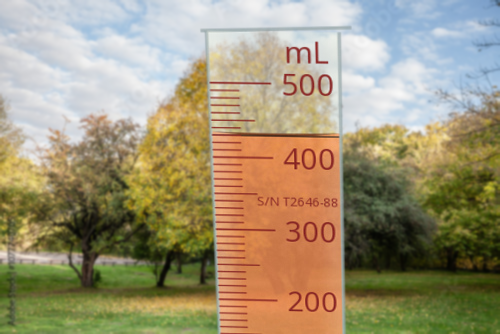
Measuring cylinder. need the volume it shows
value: 430 mL
